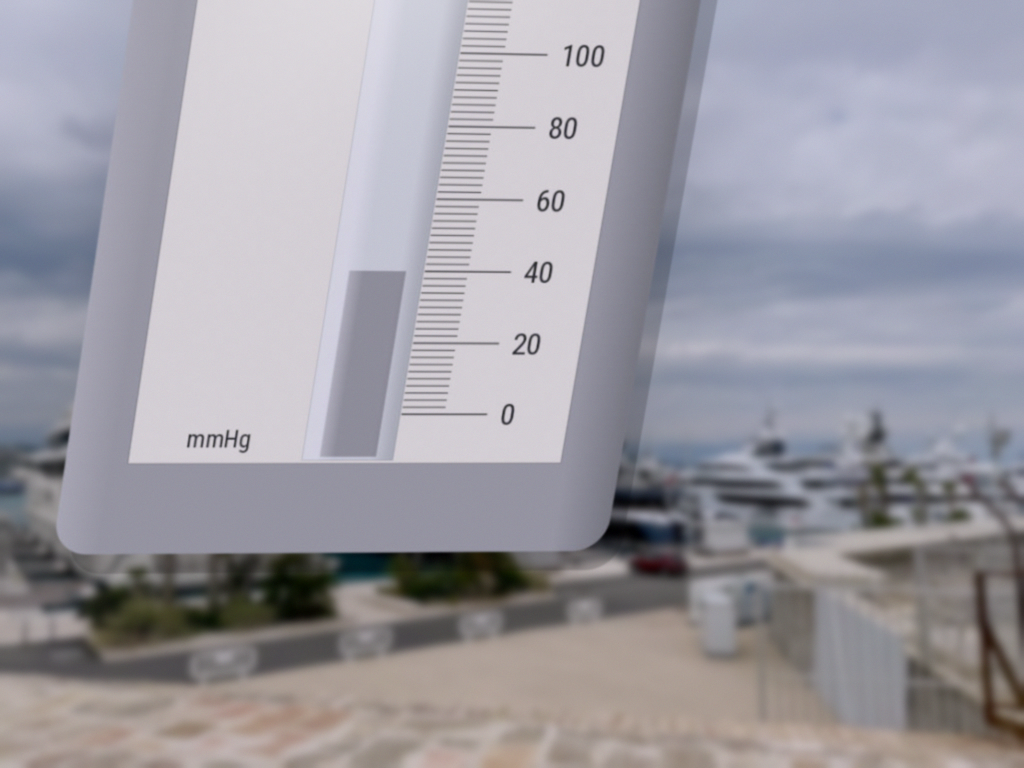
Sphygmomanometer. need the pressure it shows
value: 40 mmHg
